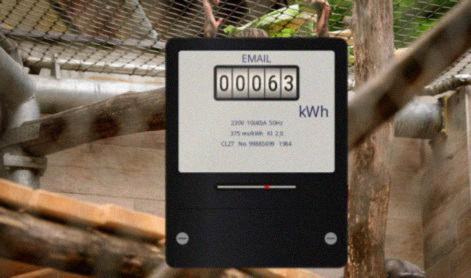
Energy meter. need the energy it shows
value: 63 kWh
